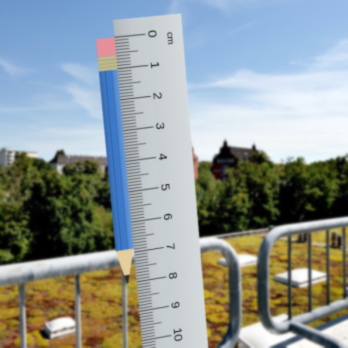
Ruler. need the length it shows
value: 8 cm
